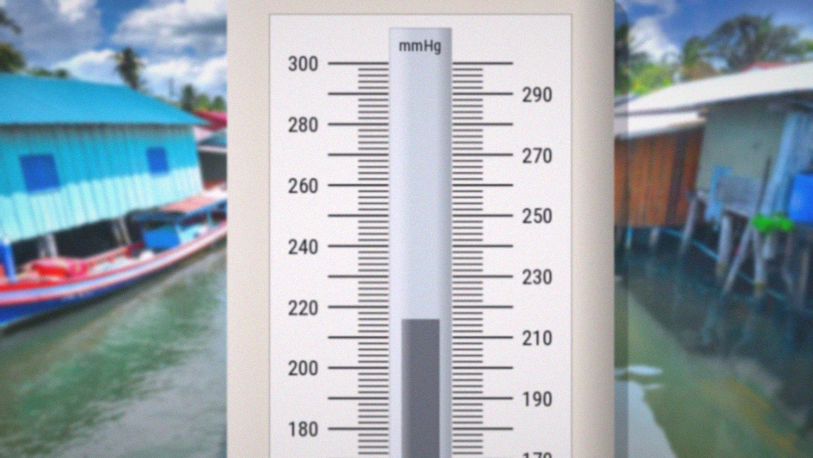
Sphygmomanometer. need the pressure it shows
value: 216 mmHg
